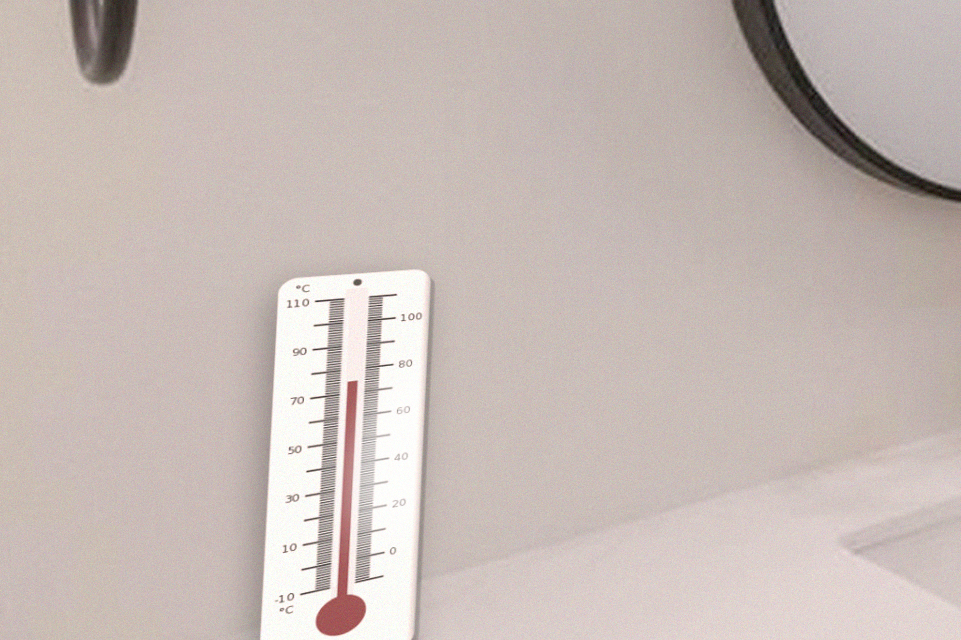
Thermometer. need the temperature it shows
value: 75 °C
